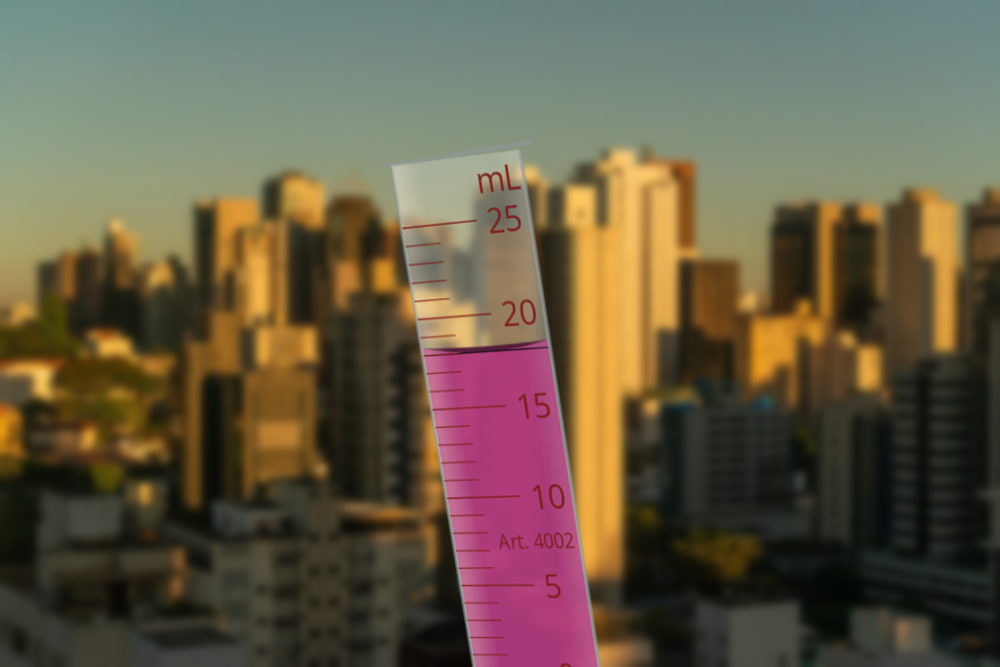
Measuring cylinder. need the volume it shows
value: 18 mL
